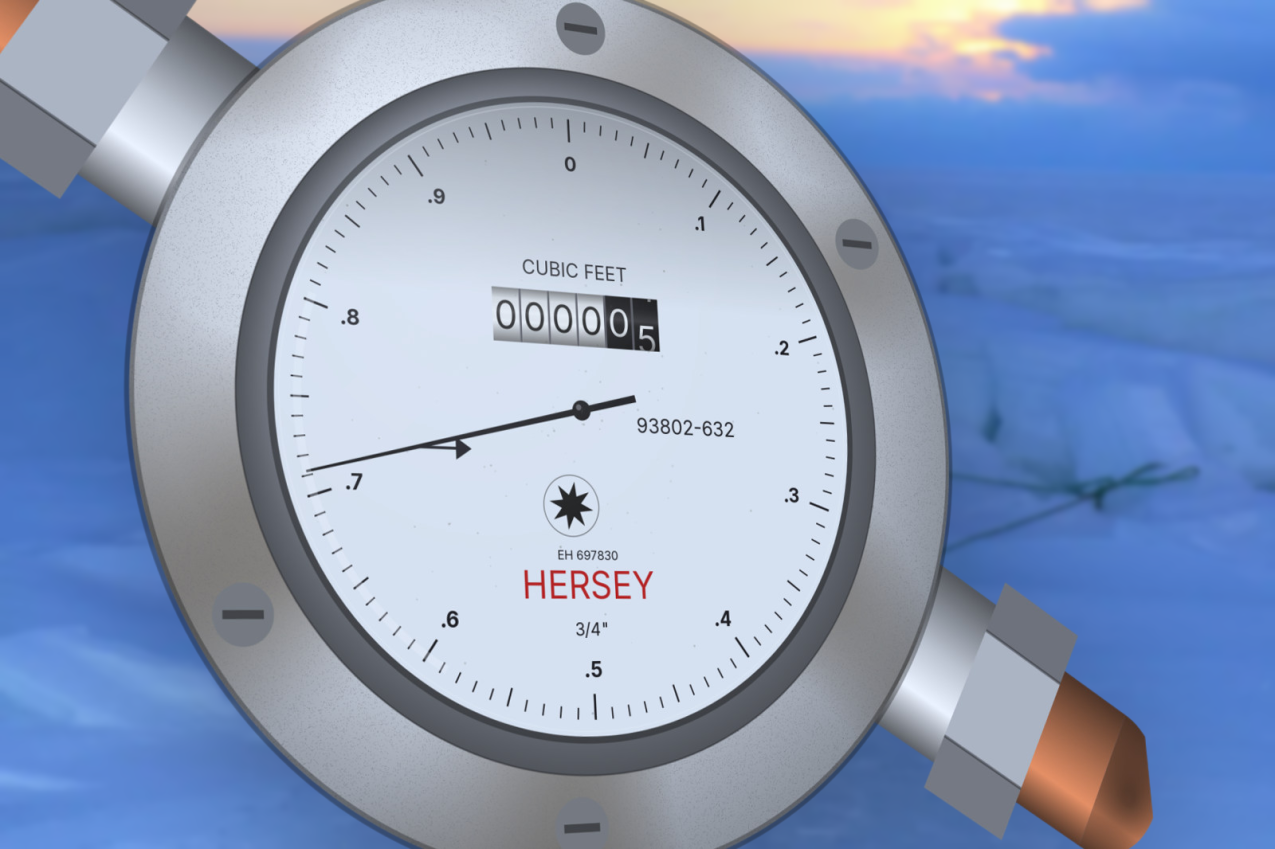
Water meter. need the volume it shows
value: 4.71 ft³
